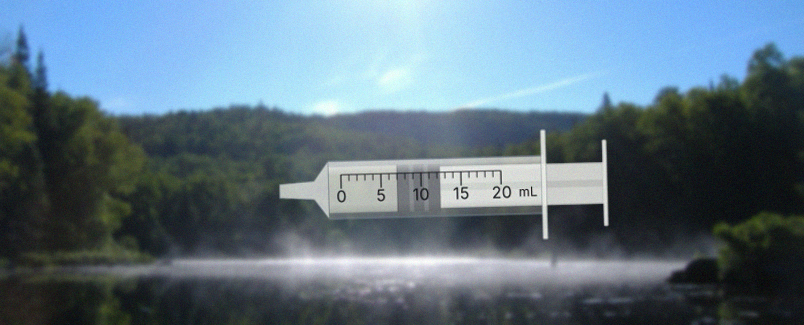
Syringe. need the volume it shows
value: 7 mL
